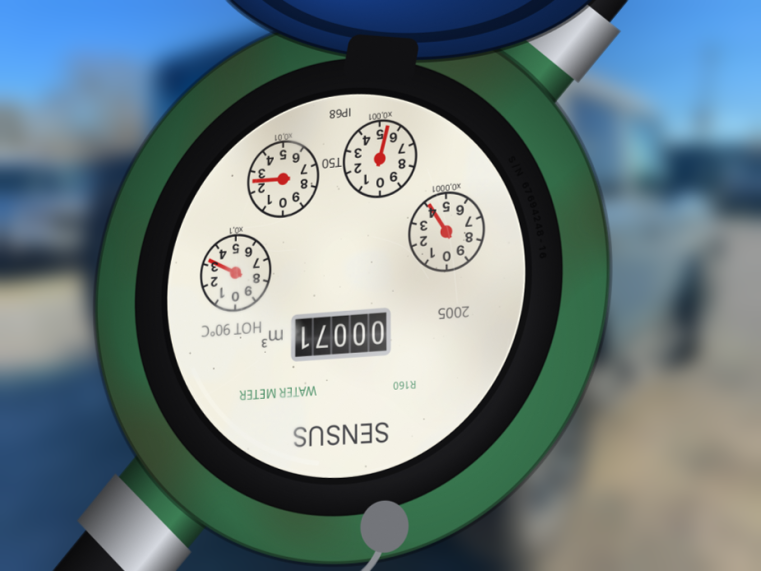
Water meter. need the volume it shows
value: 71.3254 m³
